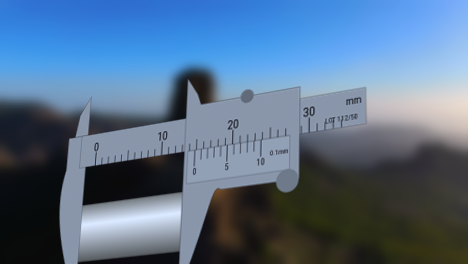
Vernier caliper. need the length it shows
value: 14.8 mm
